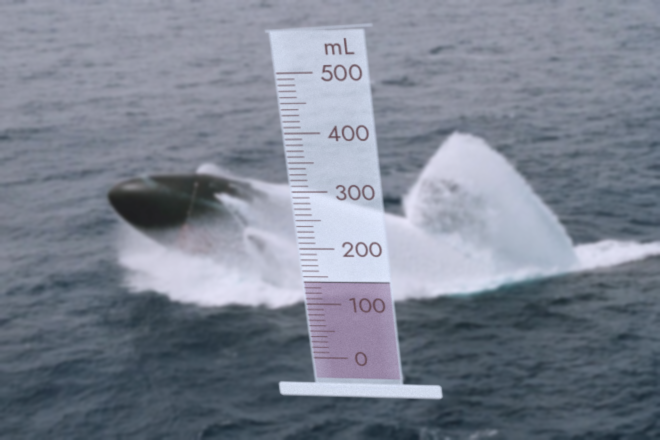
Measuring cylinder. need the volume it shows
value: 140 mL
